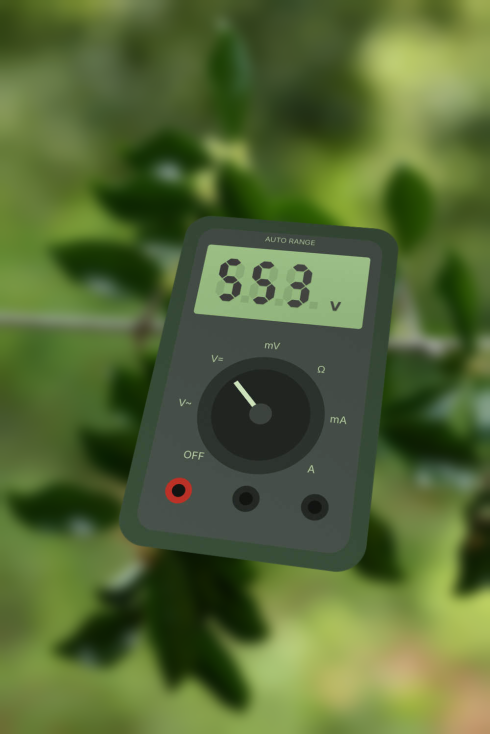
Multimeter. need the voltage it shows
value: 553 V
